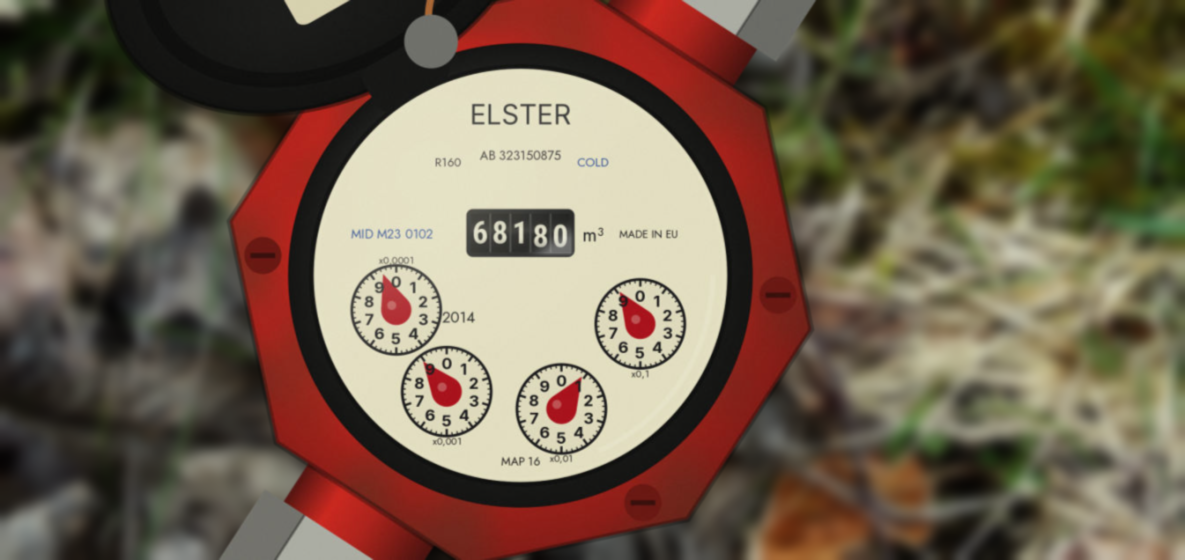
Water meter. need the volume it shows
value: 68179.9089 m³
